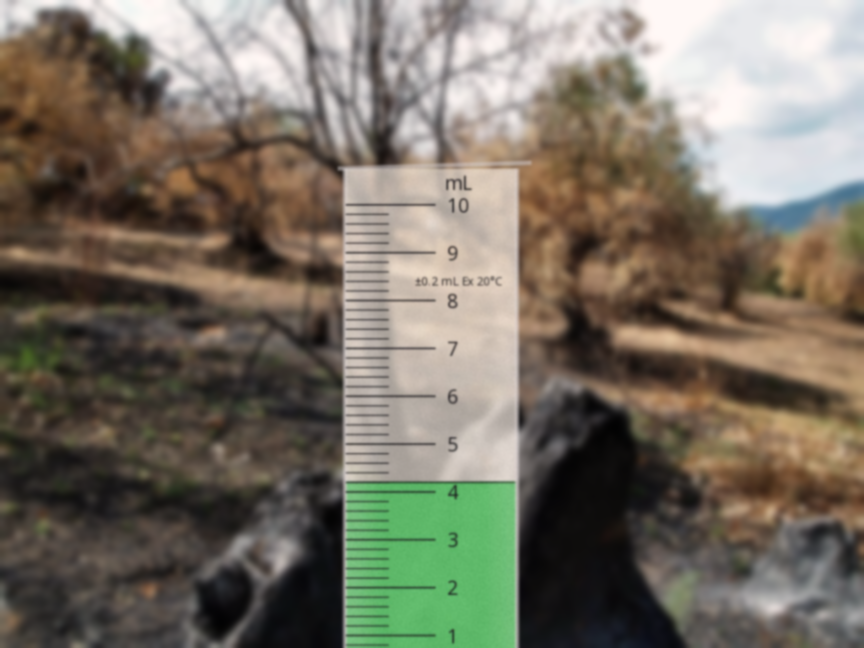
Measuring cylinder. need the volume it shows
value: 4.2 mL
